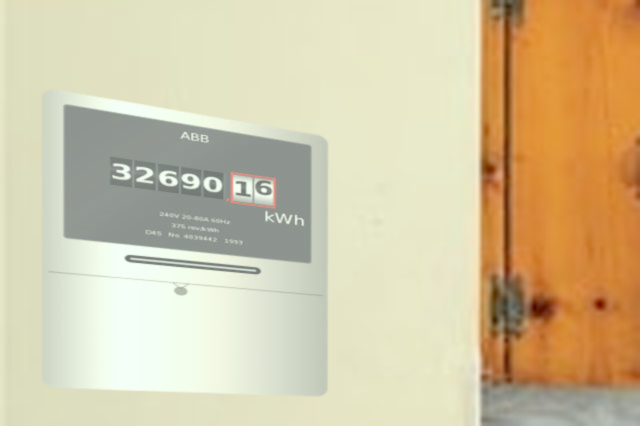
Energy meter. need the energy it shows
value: 32690.16 kWh
